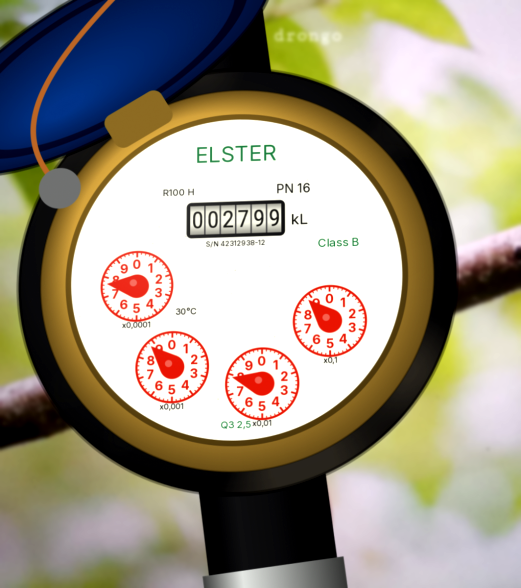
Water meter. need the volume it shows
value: 2799.8787 kL
